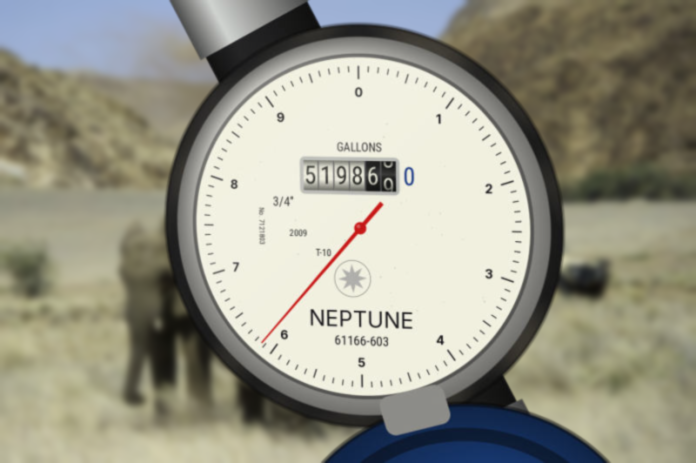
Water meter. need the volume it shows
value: 5198686.1 gal
